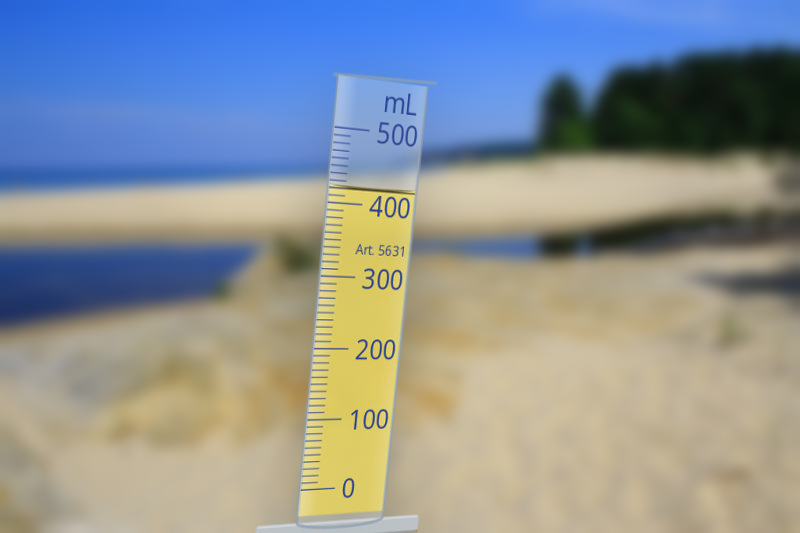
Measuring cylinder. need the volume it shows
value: 420 mL
